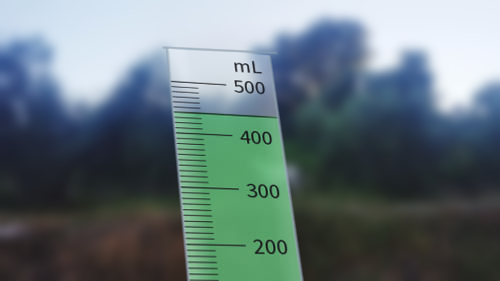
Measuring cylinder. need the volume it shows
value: 440 mL
